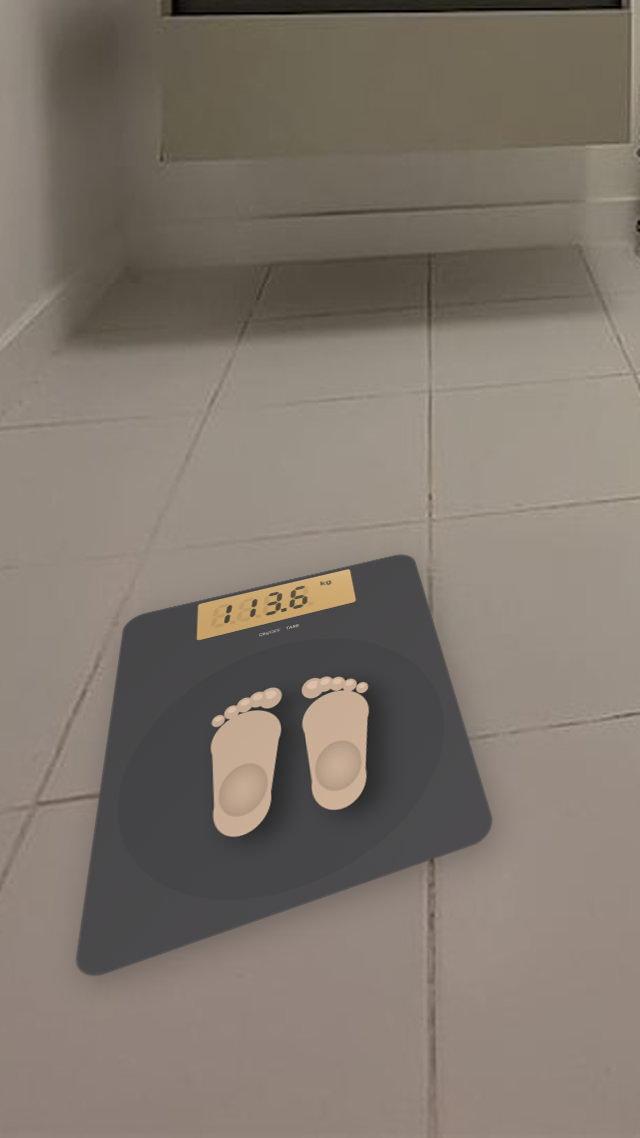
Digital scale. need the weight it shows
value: 113.6 kg
